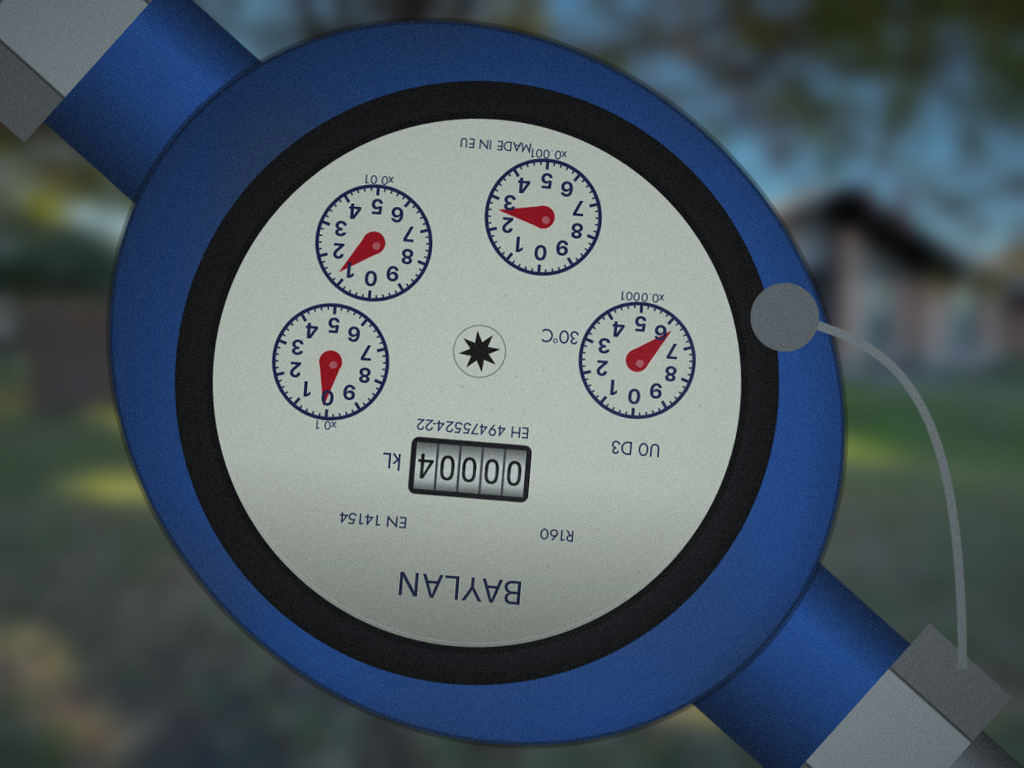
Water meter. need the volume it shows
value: 4.0126 kL
